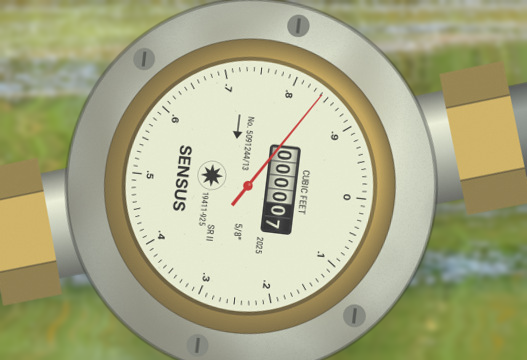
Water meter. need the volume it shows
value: 6.84 ft³
